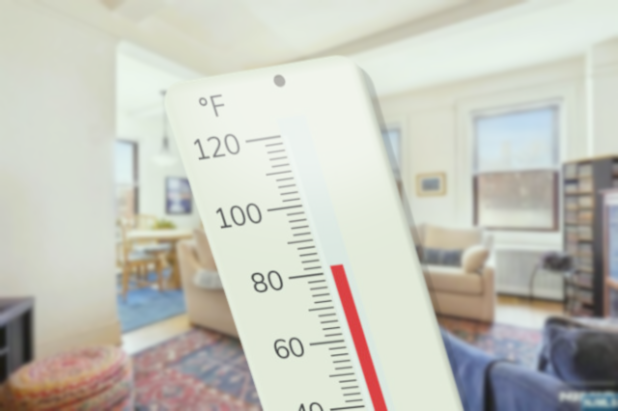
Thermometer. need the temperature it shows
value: 82 °F
